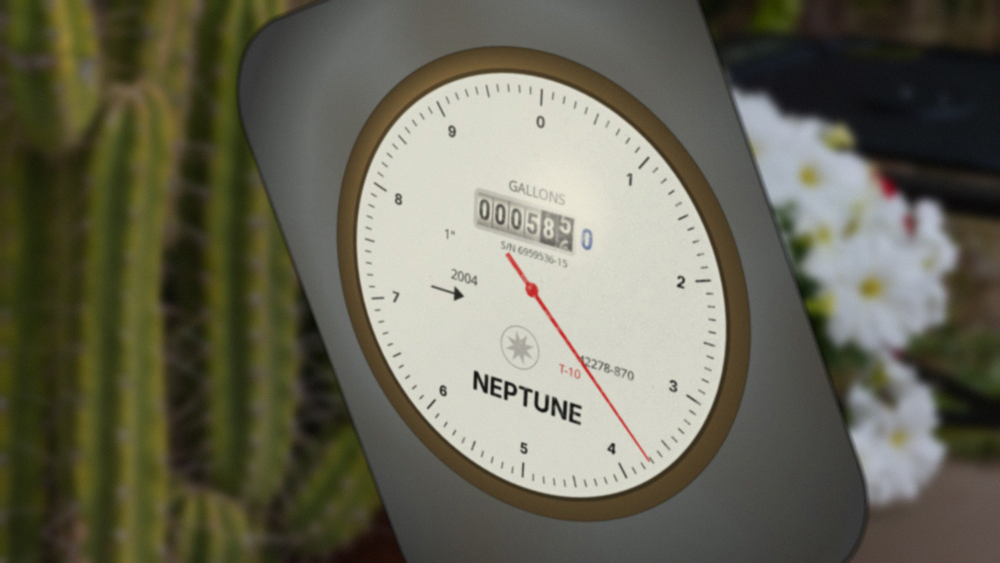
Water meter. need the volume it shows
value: 5853.7 gal
